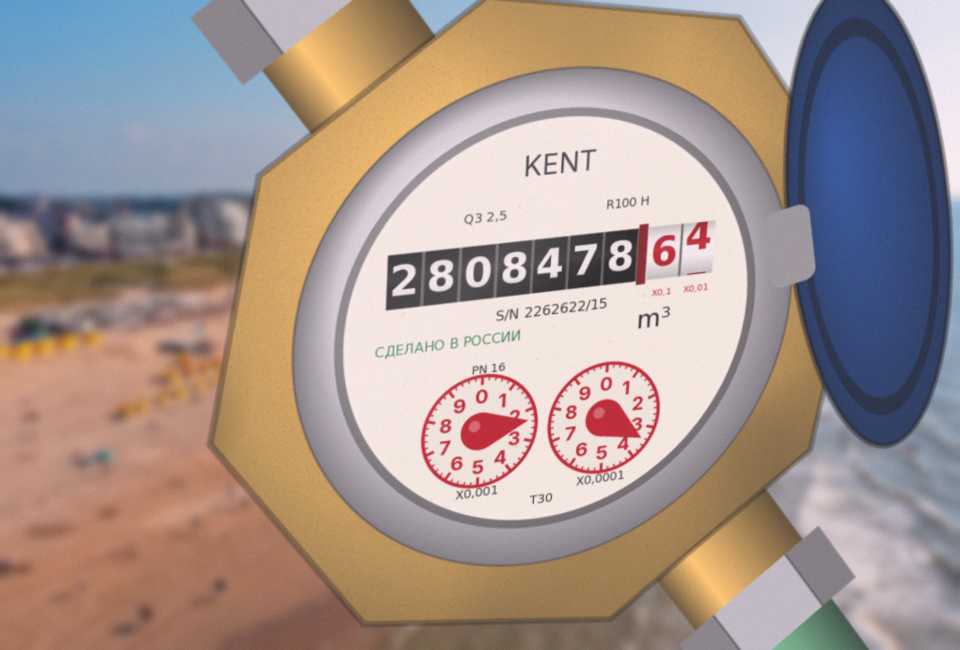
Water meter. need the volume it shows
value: 2808478.6423 m³
